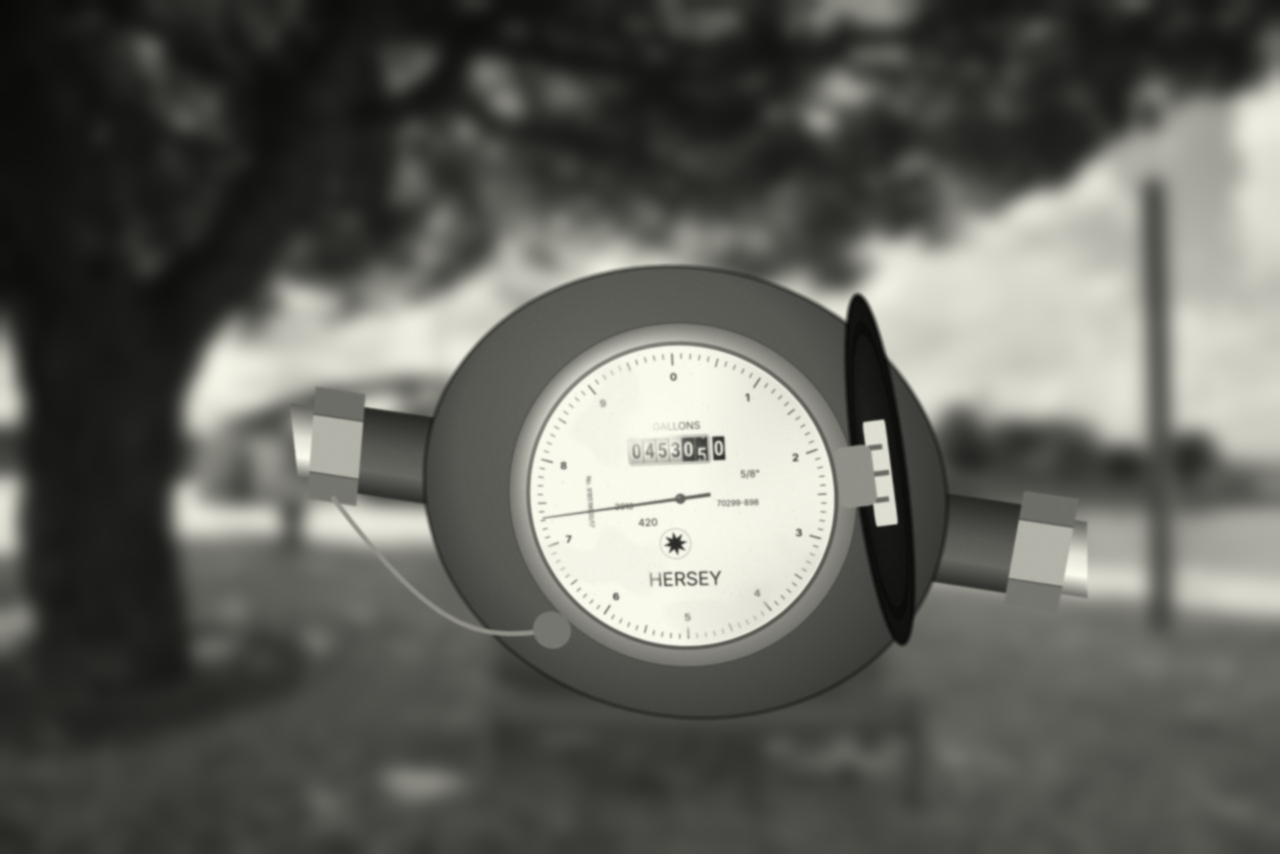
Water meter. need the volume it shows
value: 453047.3 gal
